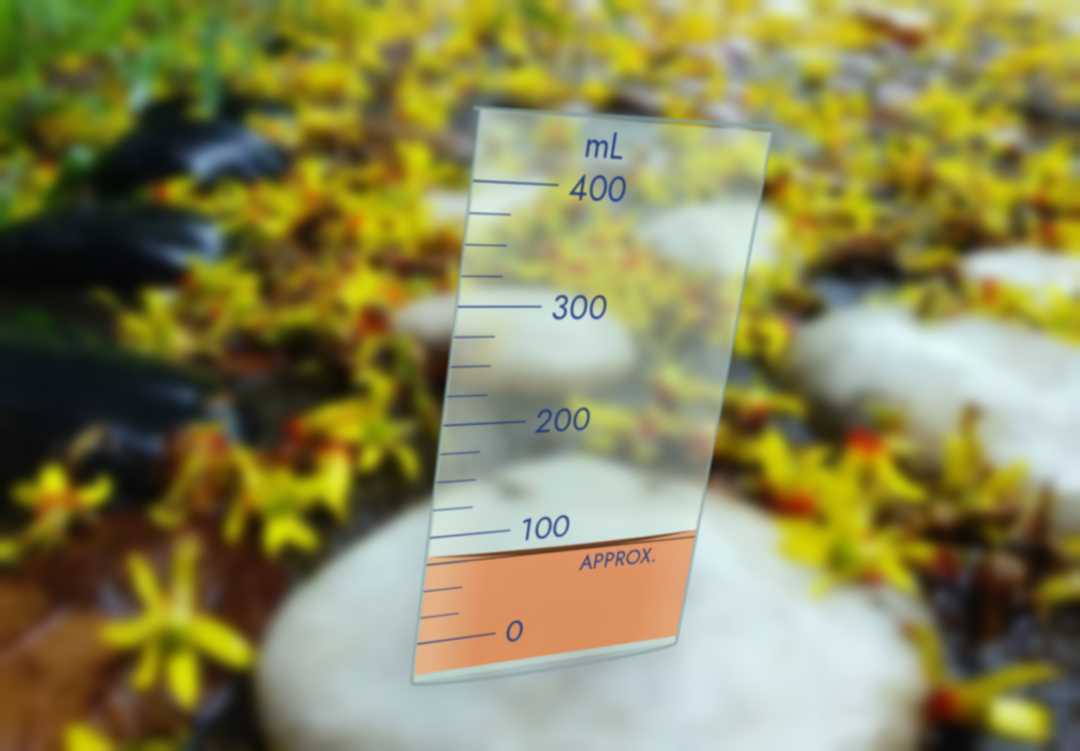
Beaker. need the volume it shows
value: 75 mL
